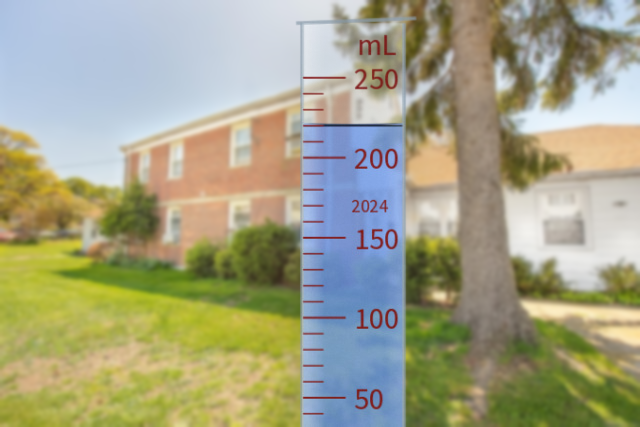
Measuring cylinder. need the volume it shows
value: 220 mL
